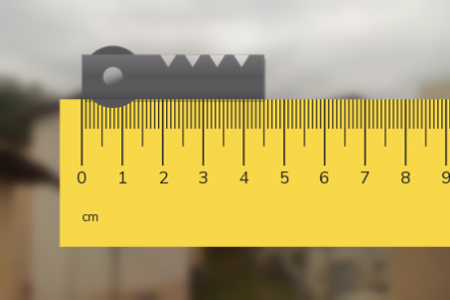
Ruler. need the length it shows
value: 4.5 cm
